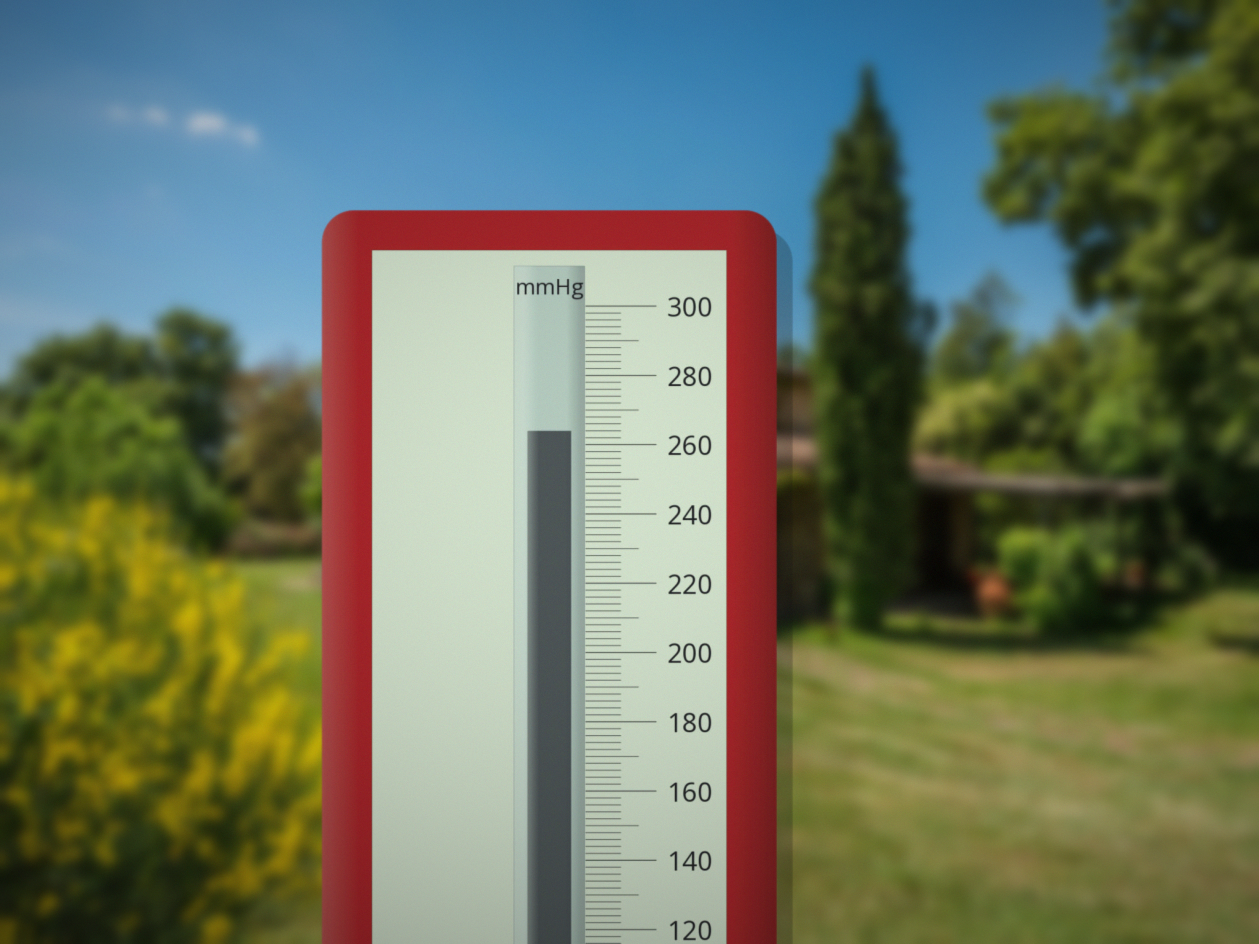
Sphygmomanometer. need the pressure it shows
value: 264 mmHg
